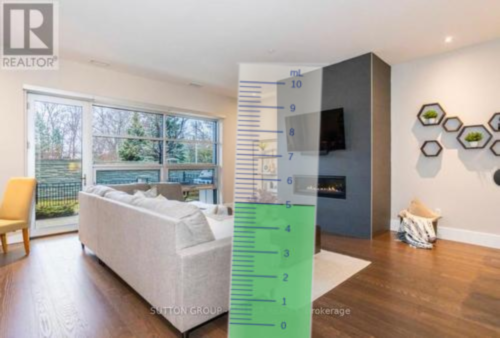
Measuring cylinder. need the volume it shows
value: 5 mL
